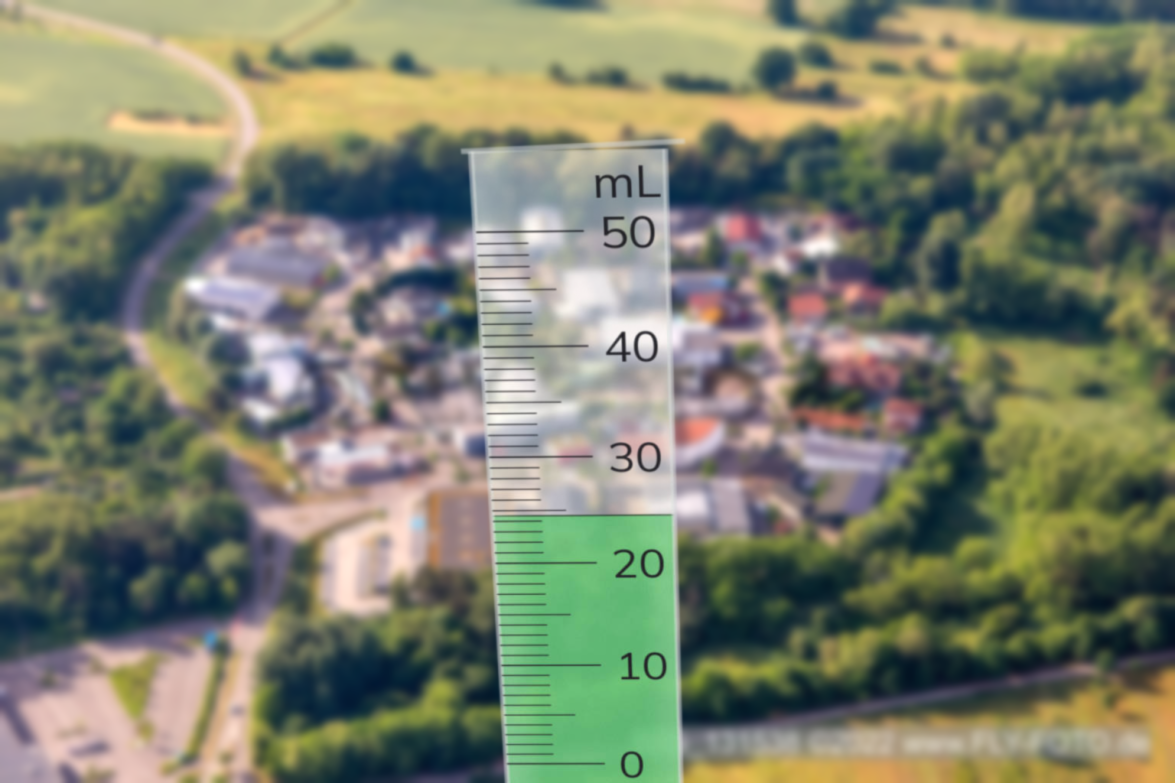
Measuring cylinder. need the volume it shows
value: 24.5 mL
